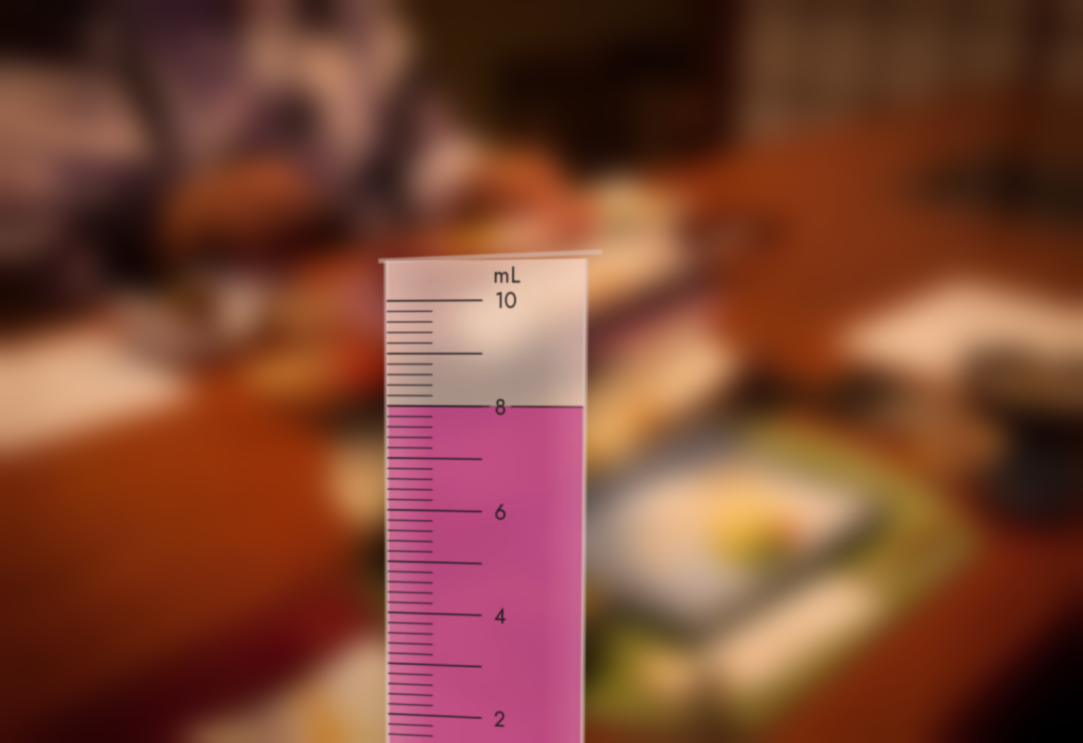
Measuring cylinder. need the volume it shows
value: 8 mL
